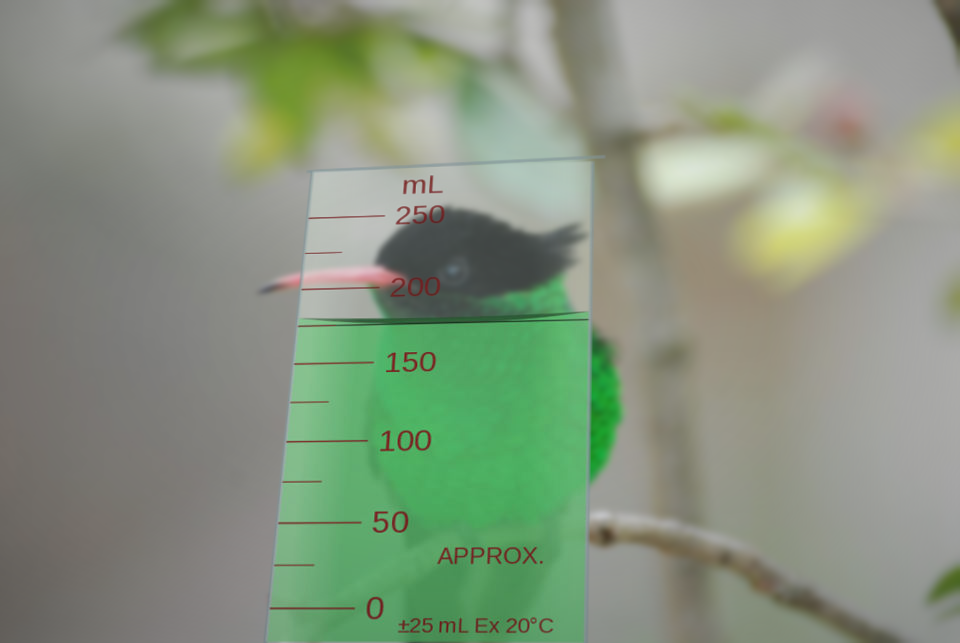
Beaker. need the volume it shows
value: 175 mL
